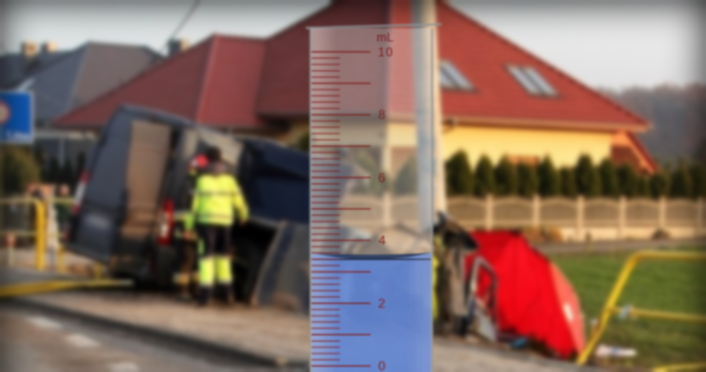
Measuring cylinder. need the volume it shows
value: 3.4 mL
